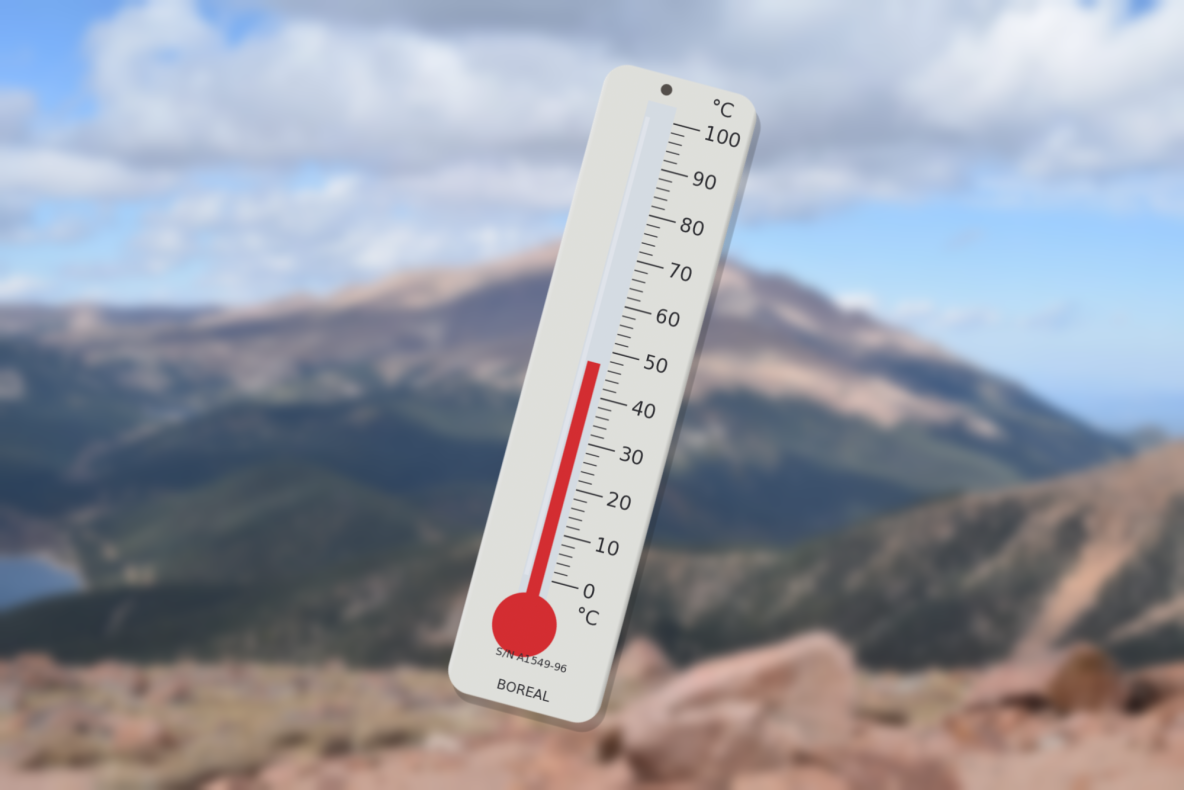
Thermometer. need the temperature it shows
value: 47 °C
